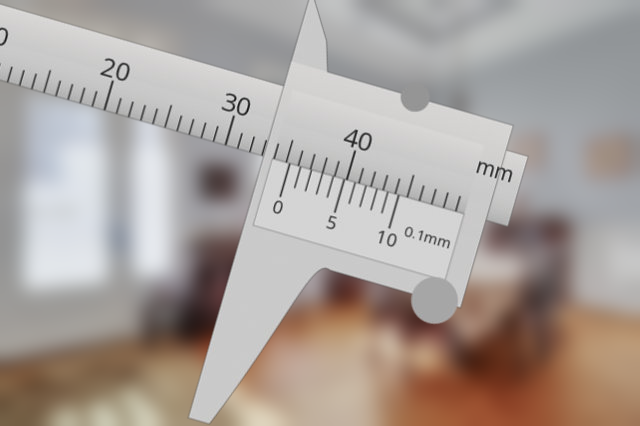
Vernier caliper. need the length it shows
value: 35.3 mm
